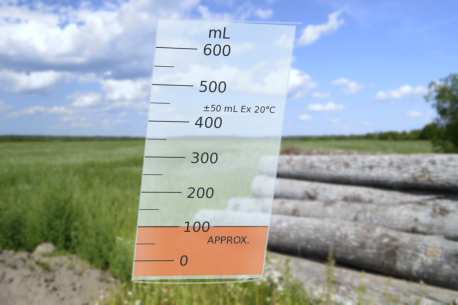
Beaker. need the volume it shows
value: 100 mL
